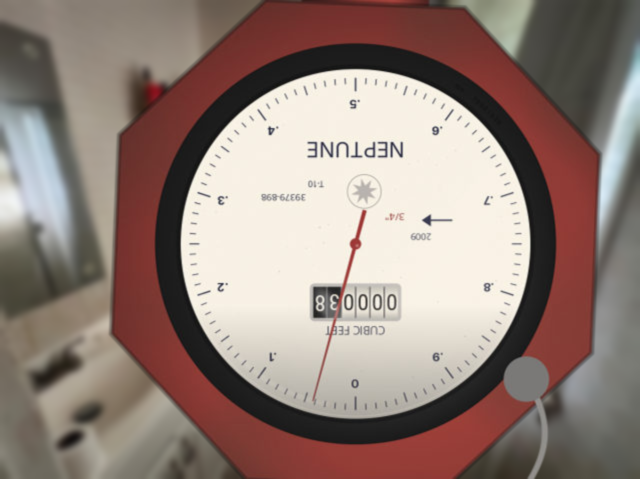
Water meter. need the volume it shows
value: 38.04 ft³
